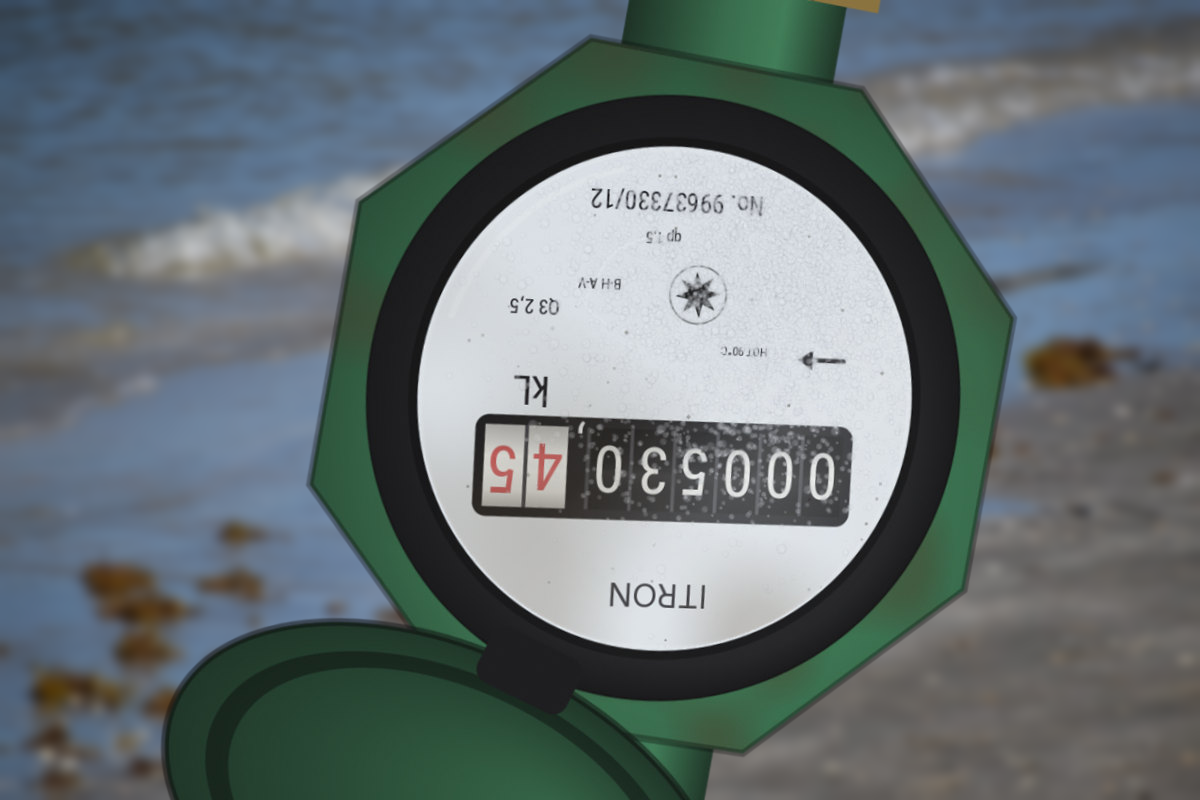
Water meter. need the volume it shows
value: 530.45 kL
